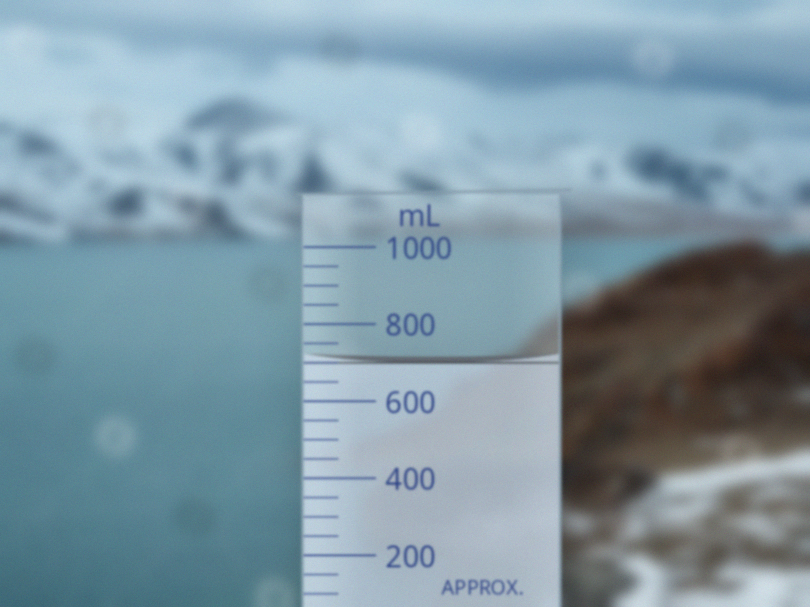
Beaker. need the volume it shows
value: 700 mL
